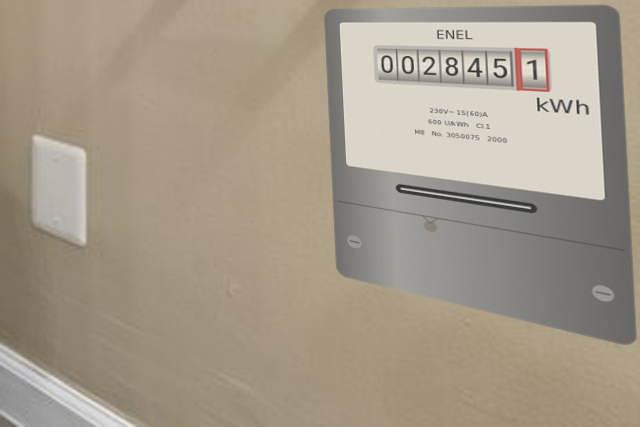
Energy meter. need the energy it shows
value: 2845.1 kWh
